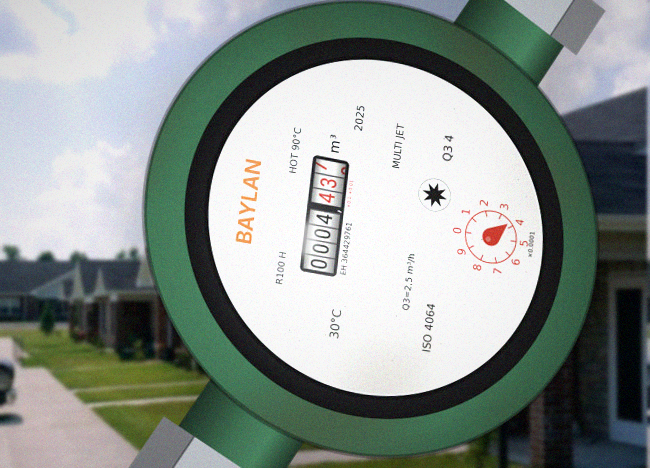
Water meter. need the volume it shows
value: 4.4373 m³
